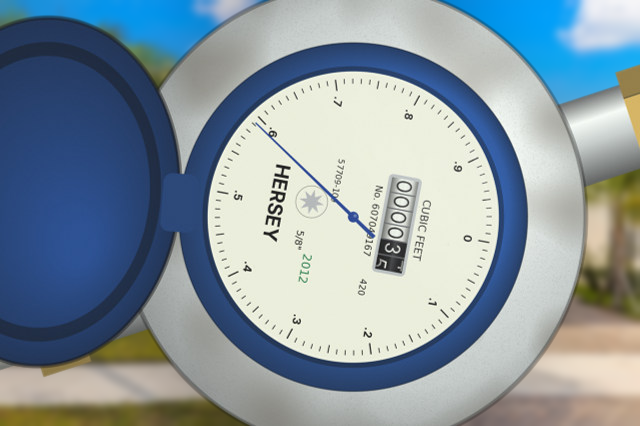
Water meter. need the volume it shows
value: 34.59 ft³
